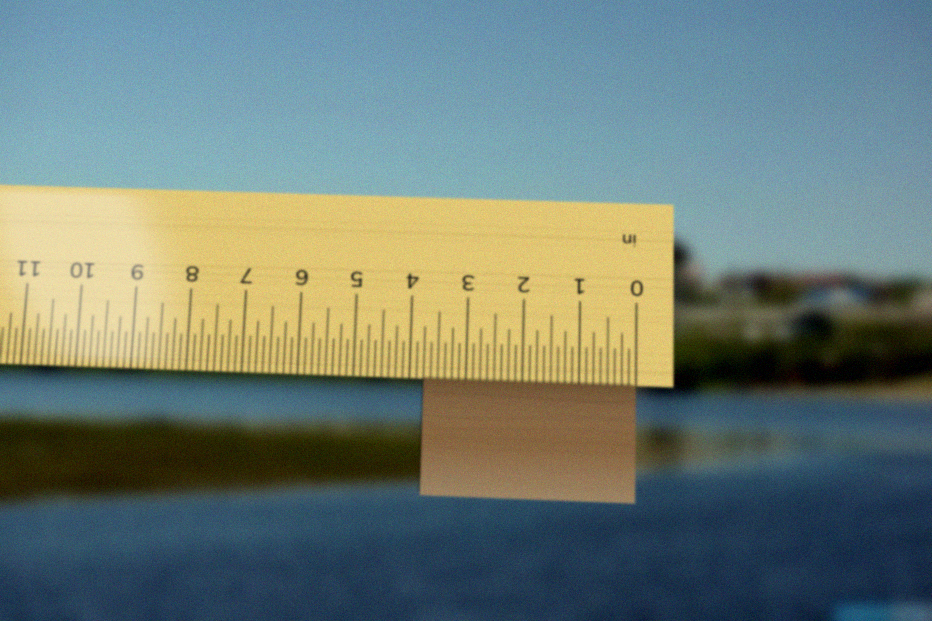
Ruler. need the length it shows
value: 3.75 in
